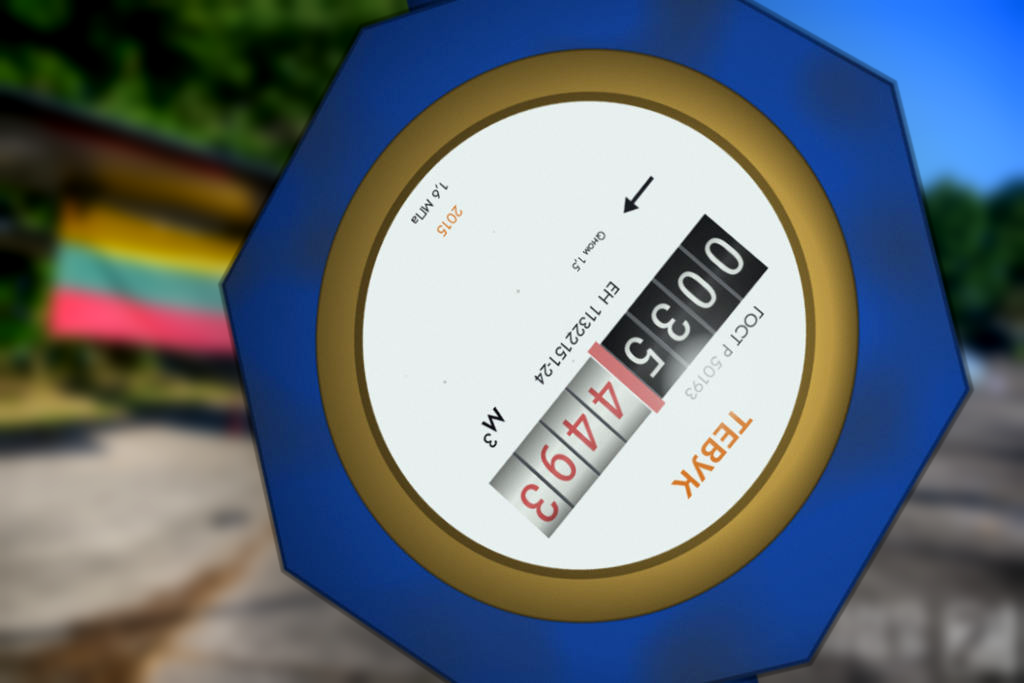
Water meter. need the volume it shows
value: 35.4493 m³
